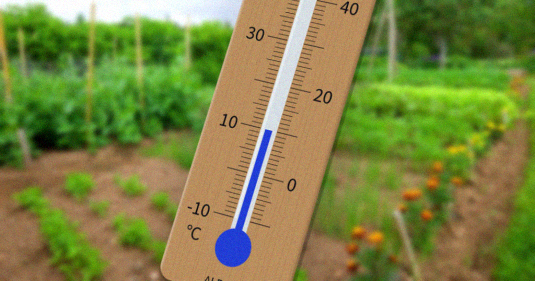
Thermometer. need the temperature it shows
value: 10 °C
